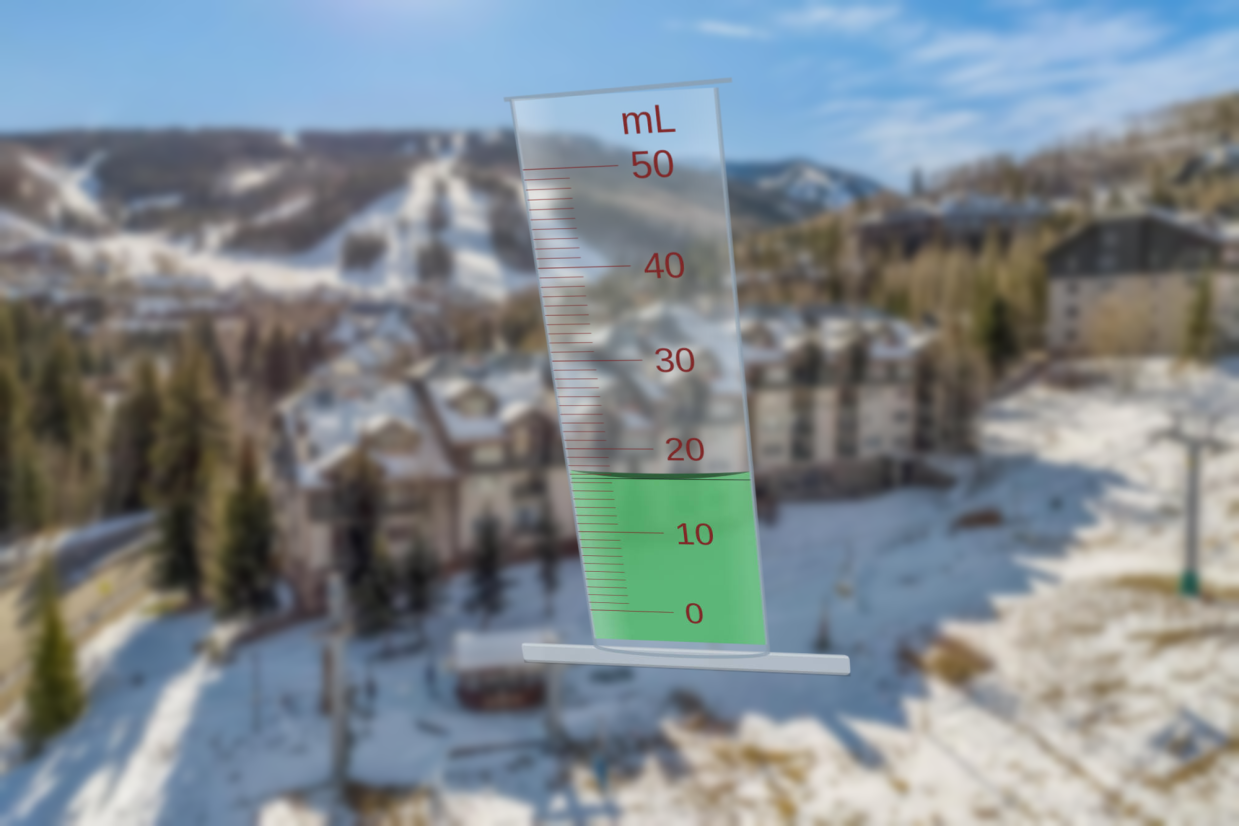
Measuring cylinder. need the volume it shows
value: 16.5 mL
